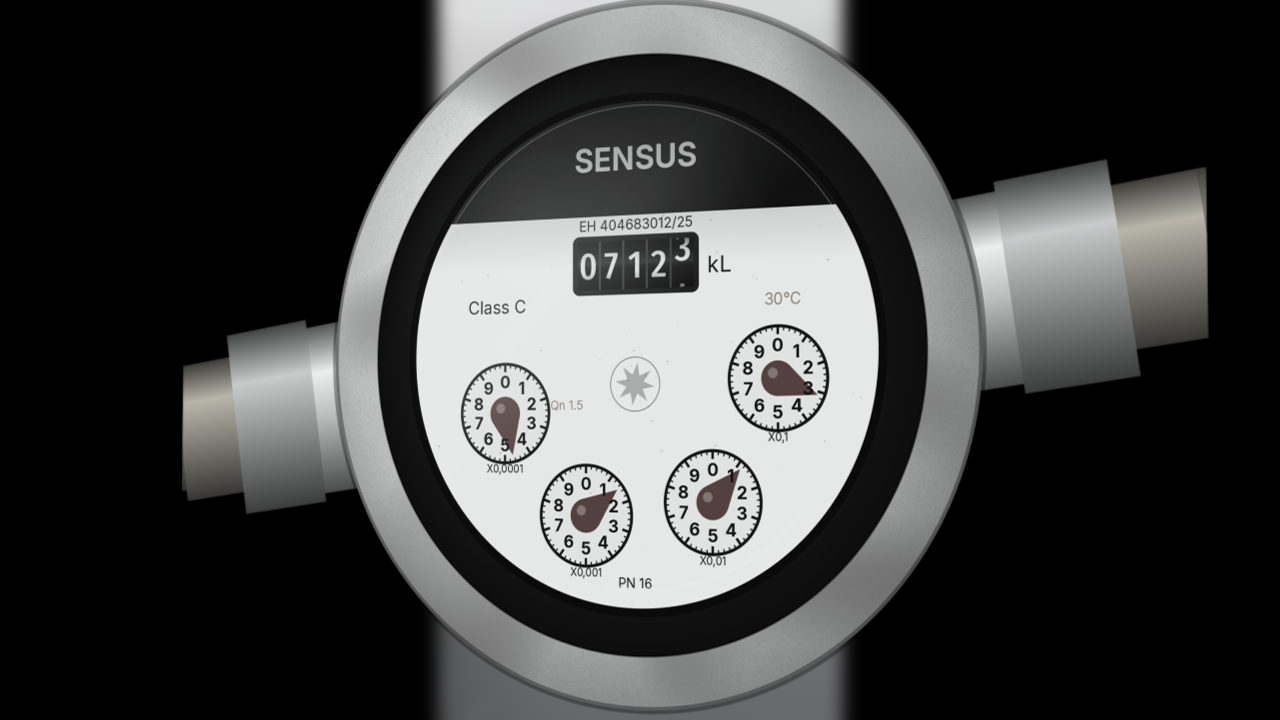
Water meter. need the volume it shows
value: 7123.3114 kL
